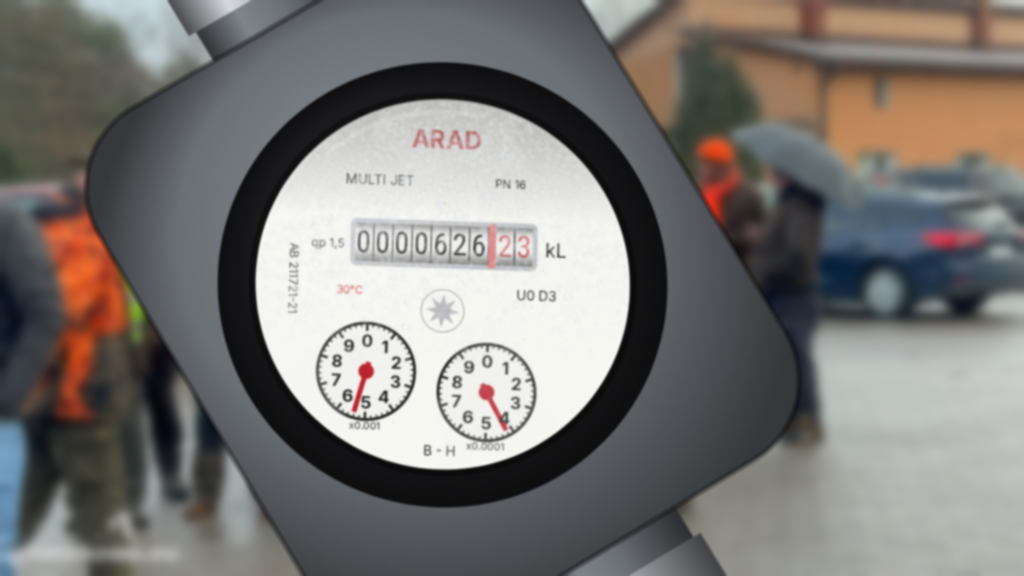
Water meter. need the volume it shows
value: 626.2354 kL
